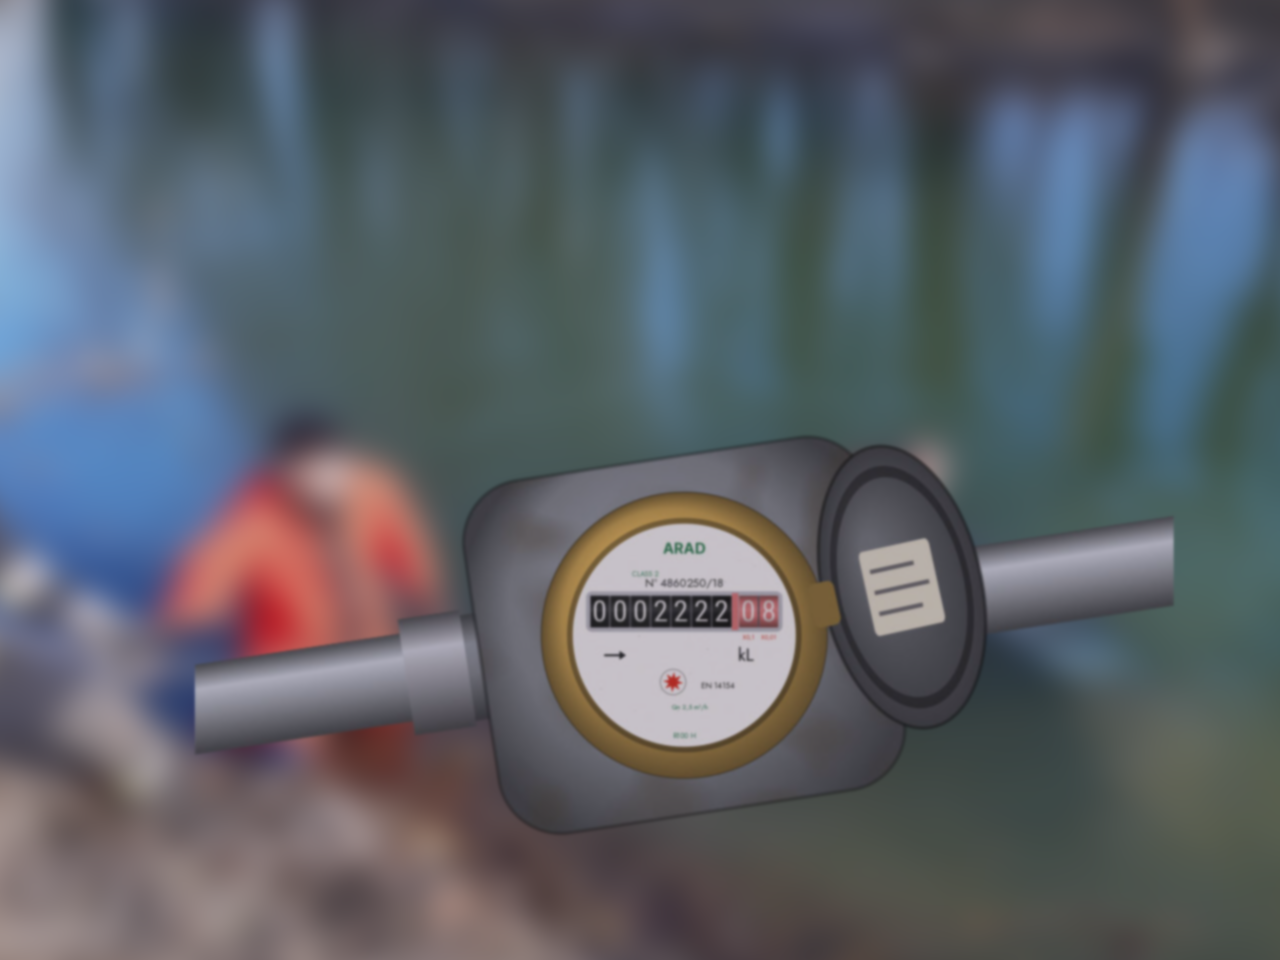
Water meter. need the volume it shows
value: 2222.08 kL
